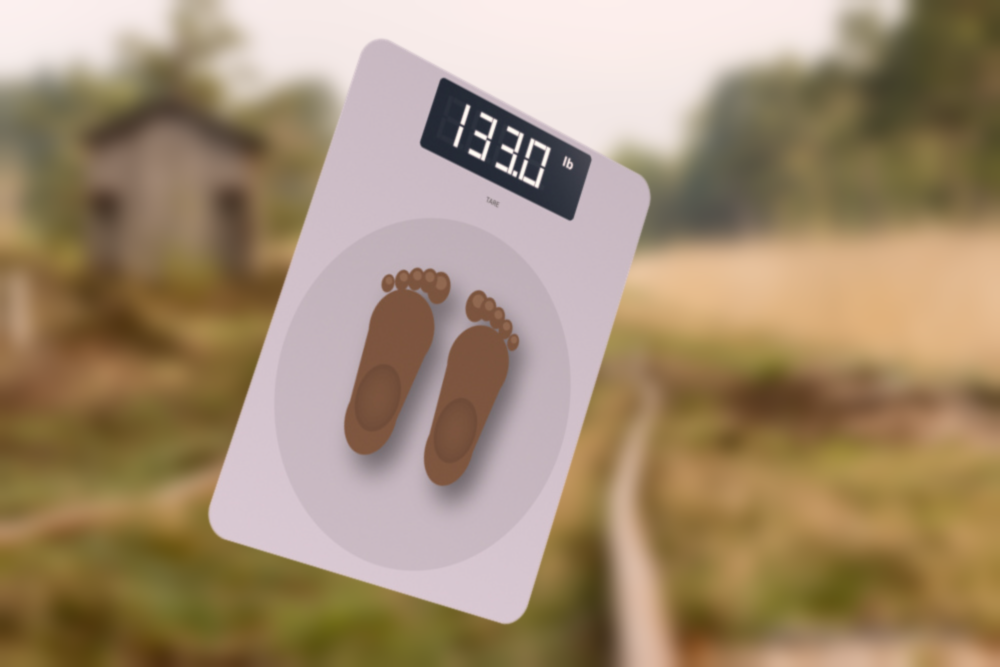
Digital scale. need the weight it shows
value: 133.0 lb
